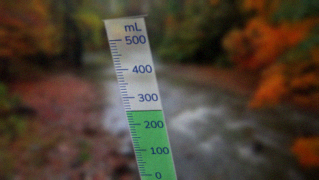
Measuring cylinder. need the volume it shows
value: 250 mL
